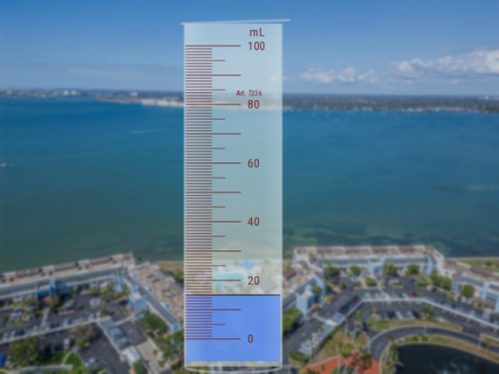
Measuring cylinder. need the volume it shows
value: 15 mL
